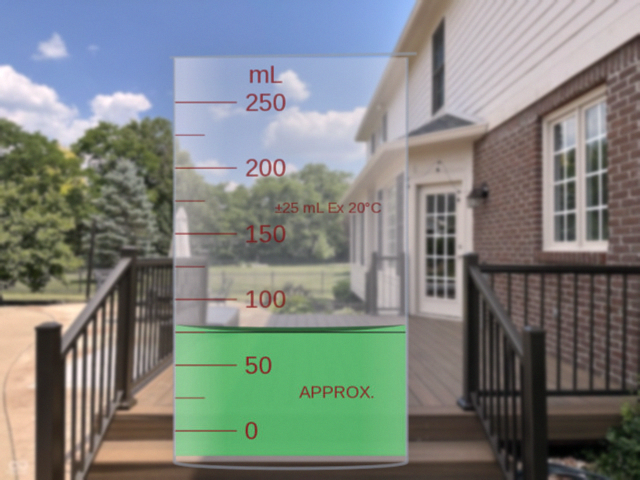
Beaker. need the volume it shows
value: 75 mL
